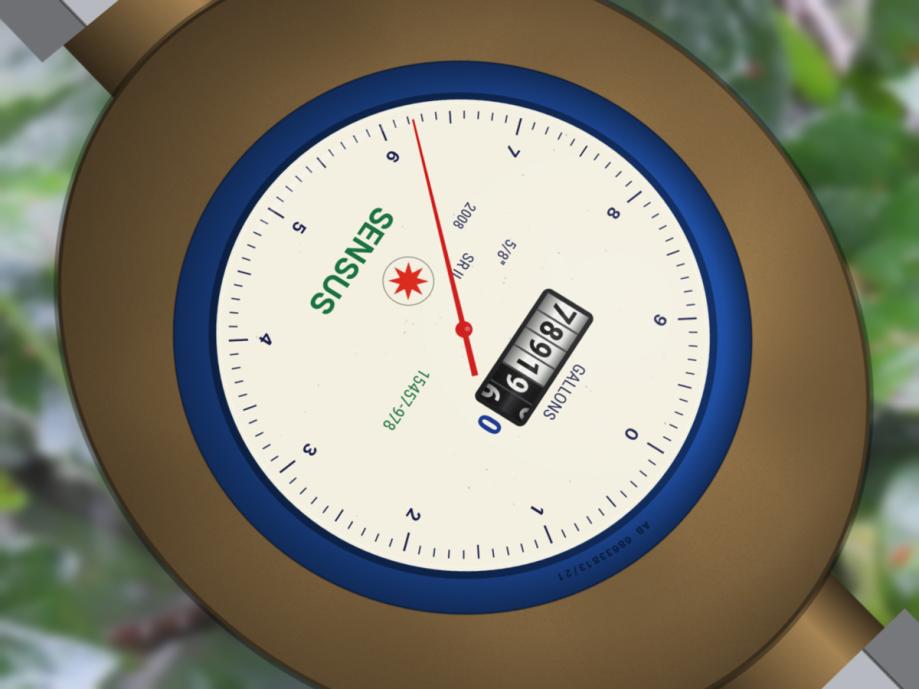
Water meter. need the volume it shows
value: 7891956.2 gal
